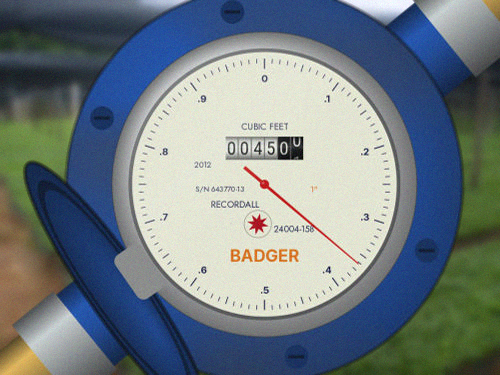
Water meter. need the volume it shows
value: 4500.36 ft³
